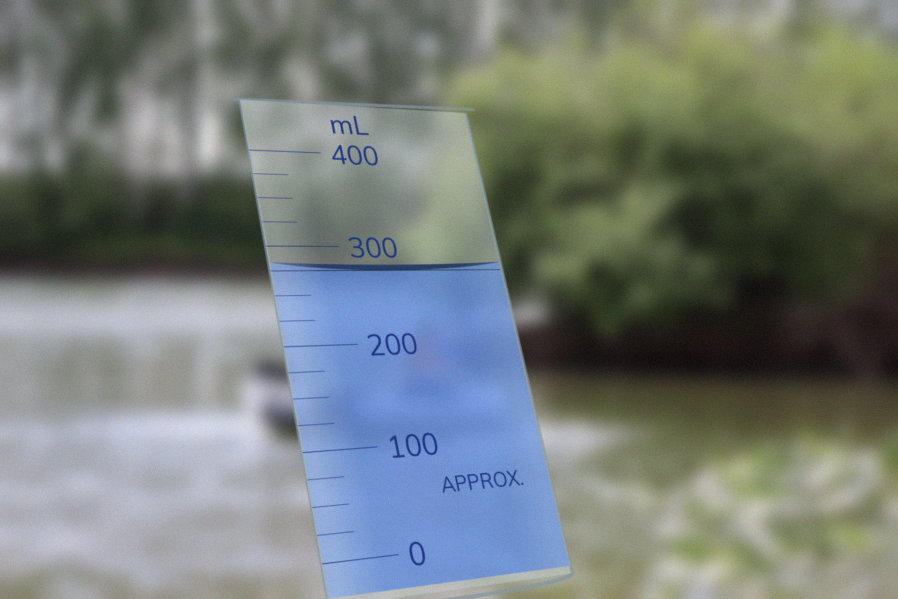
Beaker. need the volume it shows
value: 275 mL
